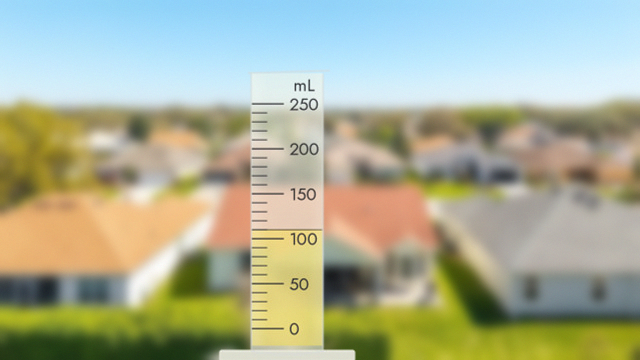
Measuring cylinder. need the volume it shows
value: 110 mL
